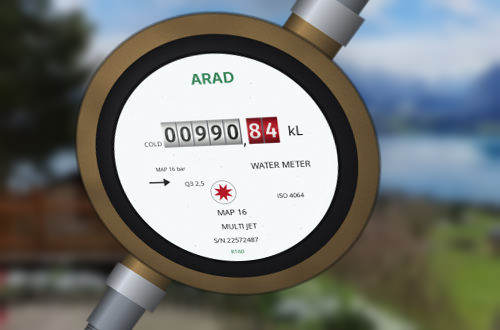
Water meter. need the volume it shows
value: 990.84 kL
